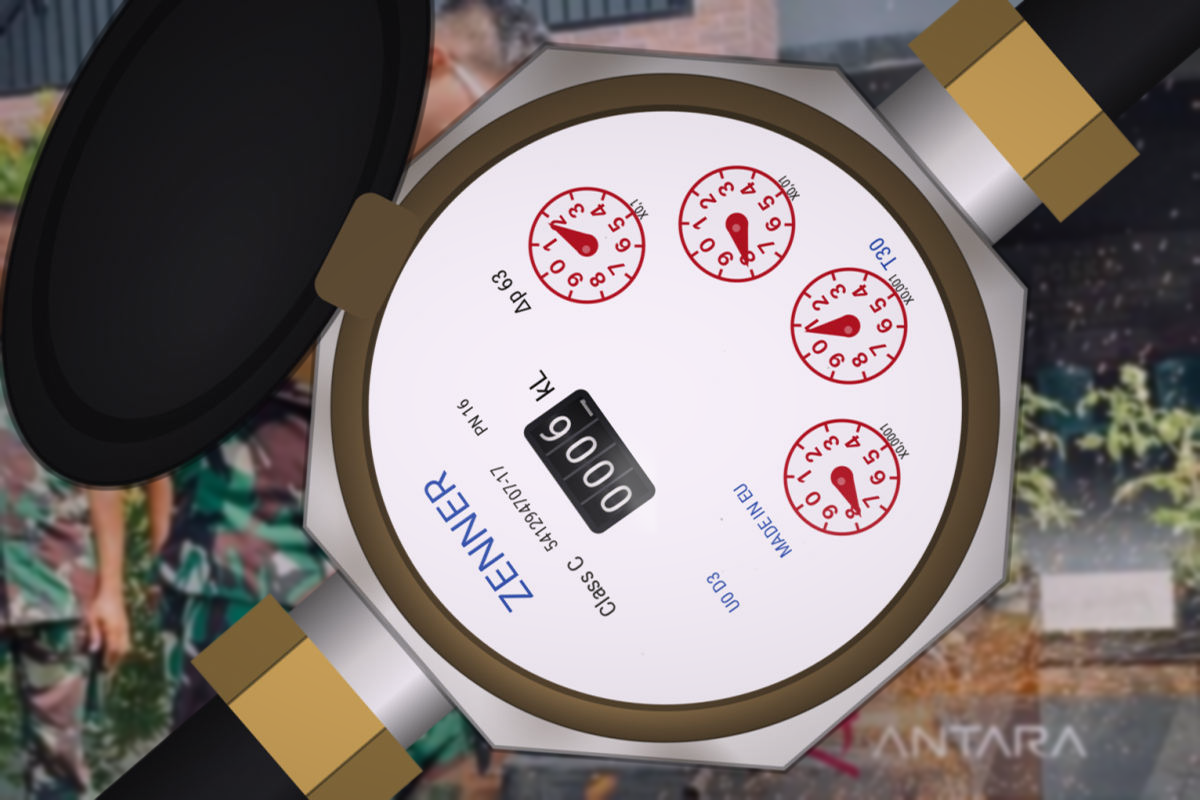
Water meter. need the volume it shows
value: 6.1807 kL
